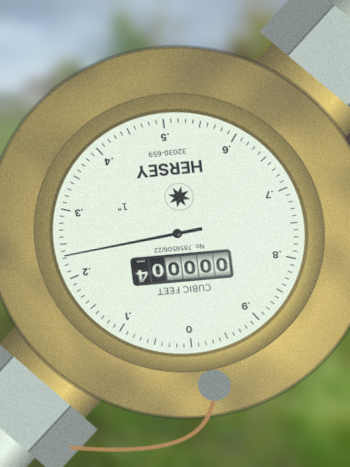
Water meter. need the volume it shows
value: 4.23 ft³
